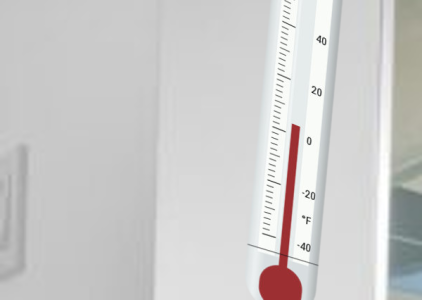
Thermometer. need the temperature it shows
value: 4 °F
